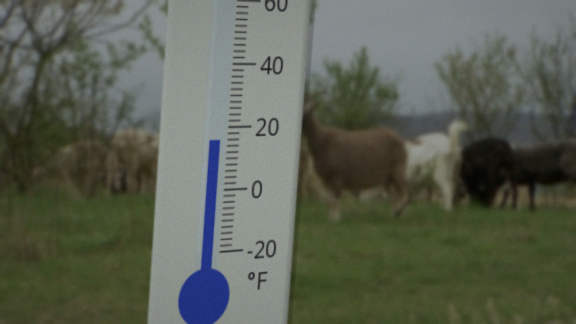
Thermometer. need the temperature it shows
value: 16 °F
